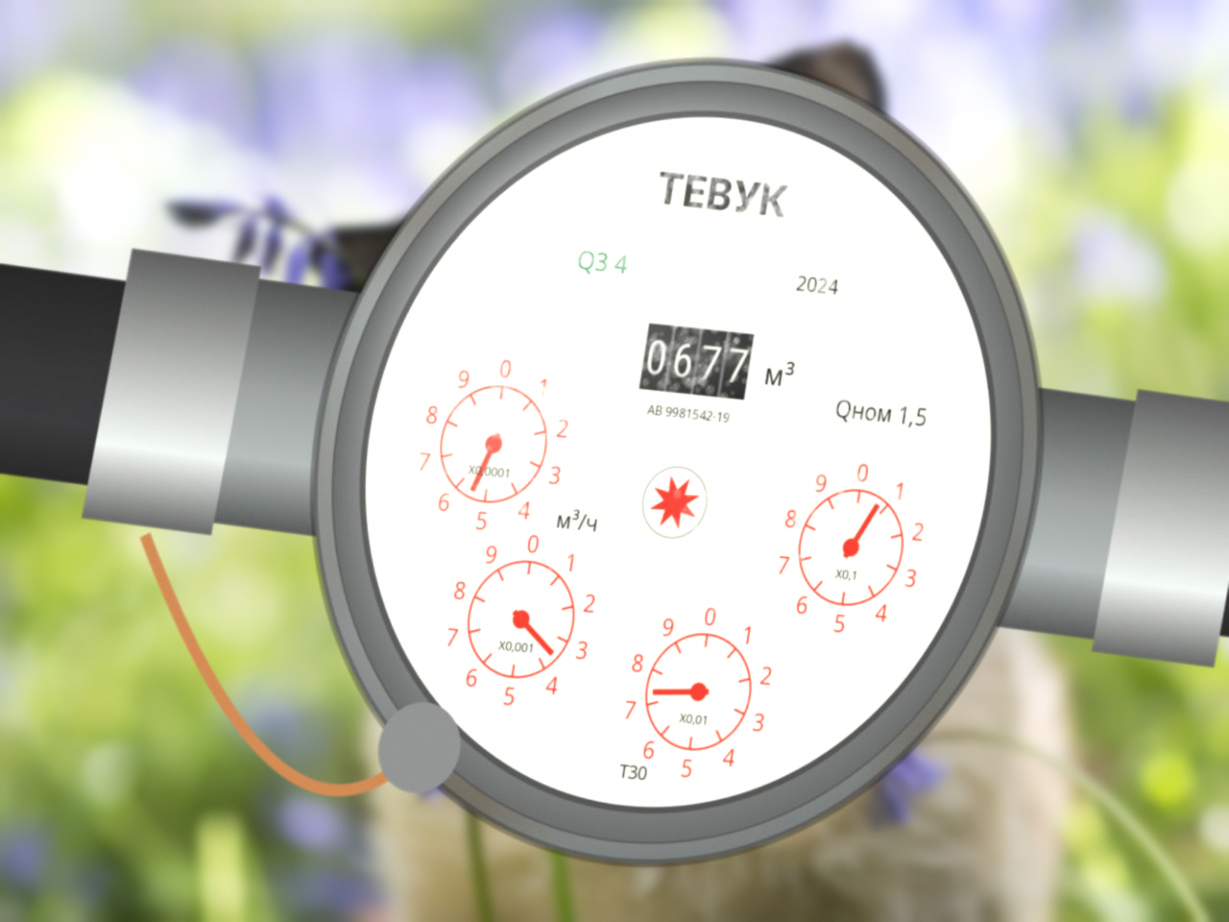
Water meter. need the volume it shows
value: 677.0735 m³
